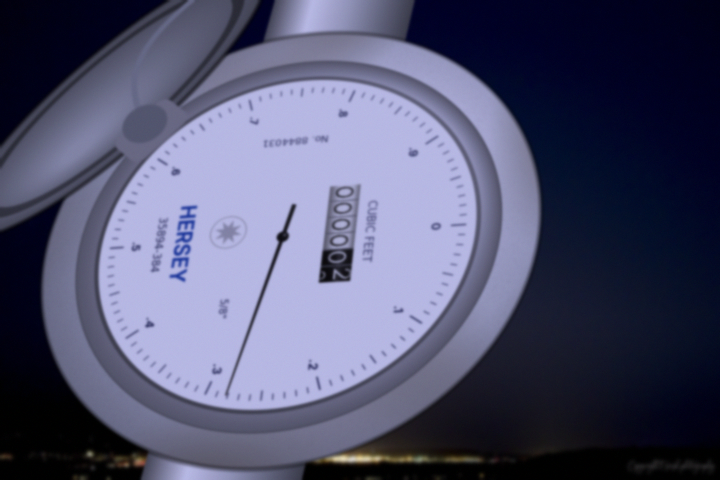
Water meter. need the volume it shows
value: 2.28 ft³
